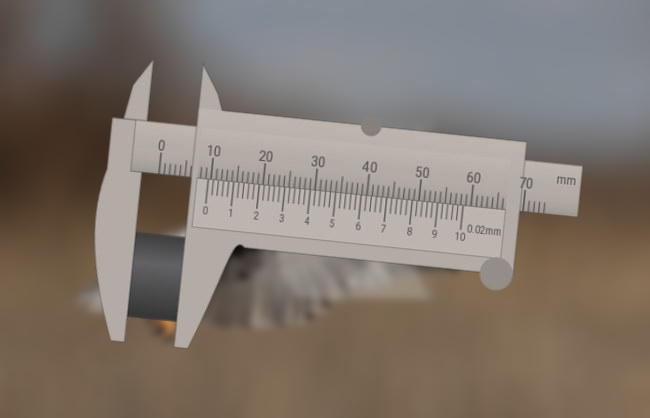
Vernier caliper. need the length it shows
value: 9.5 mm
